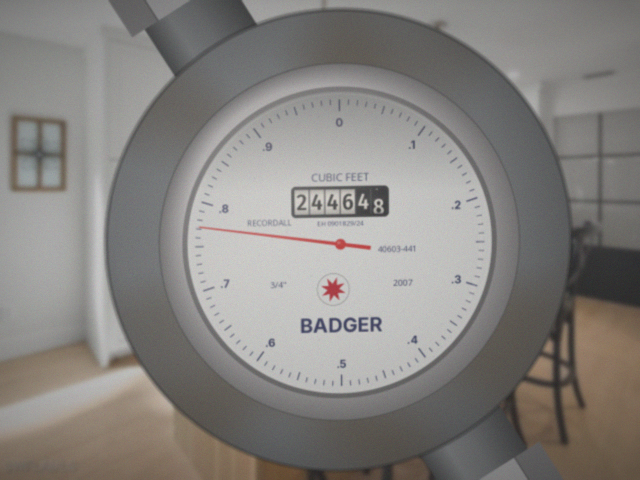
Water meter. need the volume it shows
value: 244647.77 ft³
